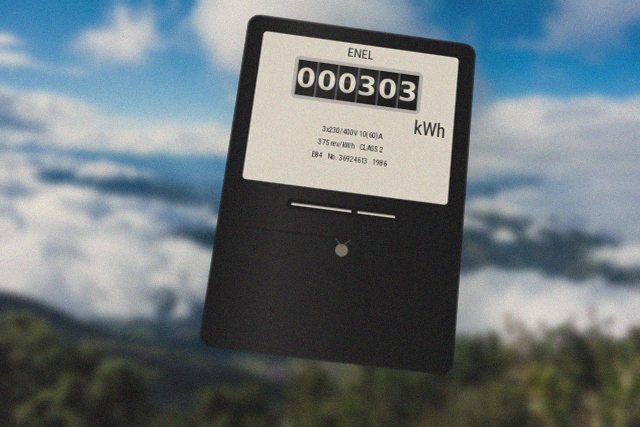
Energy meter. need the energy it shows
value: 303 kWh
